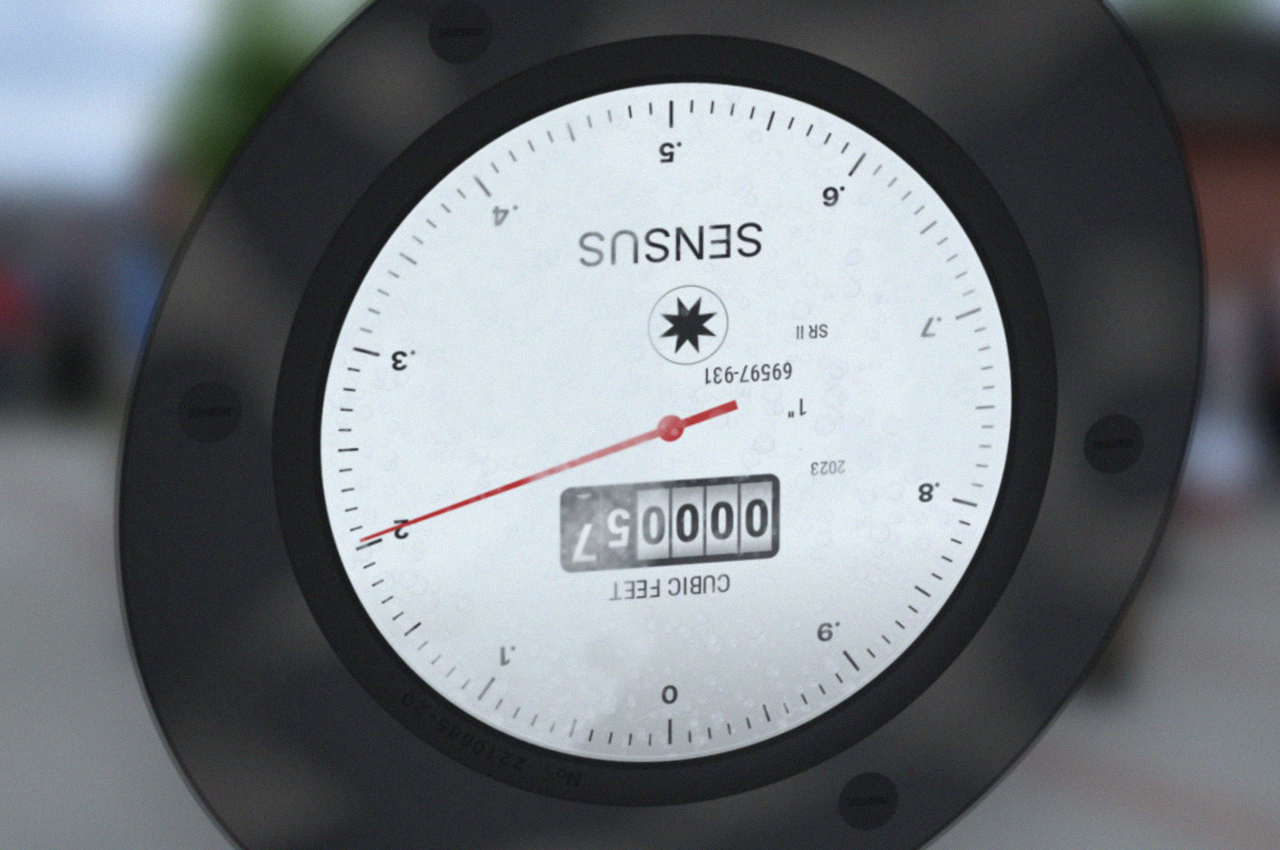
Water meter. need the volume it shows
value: 57.20 ft³
